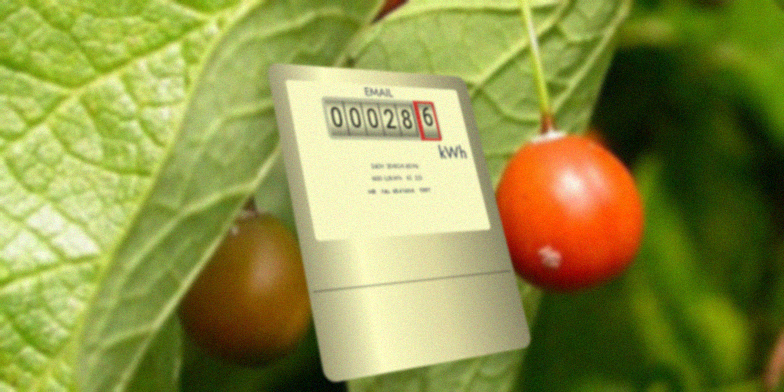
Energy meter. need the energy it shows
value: 28.6 kWh
